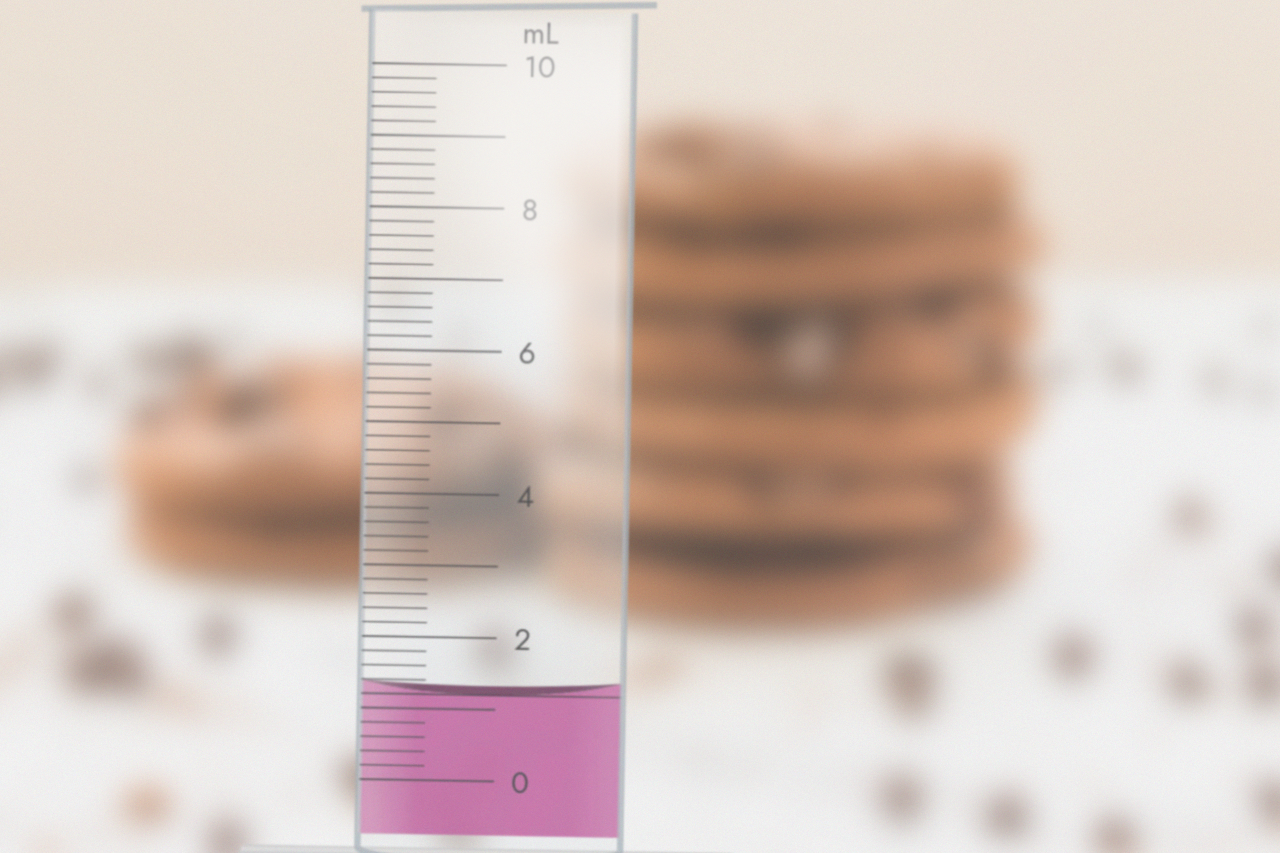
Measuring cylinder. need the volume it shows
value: 1.2 mL
